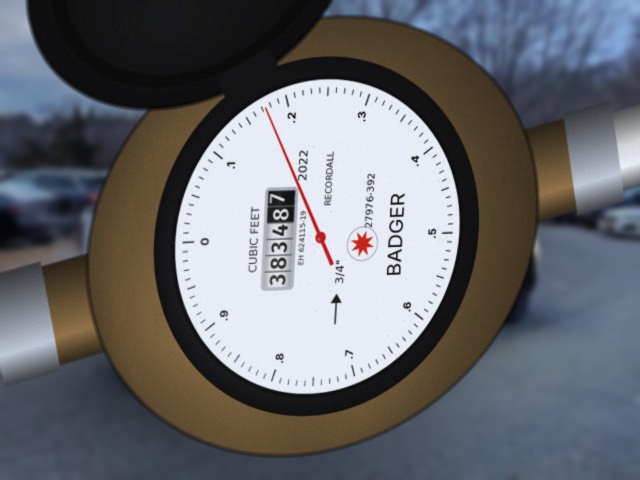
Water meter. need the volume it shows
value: 383487.17 ft³
